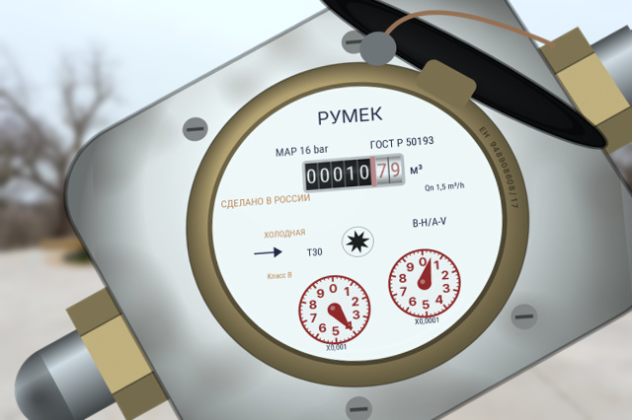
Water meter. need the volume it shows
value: 10.7940 m³
